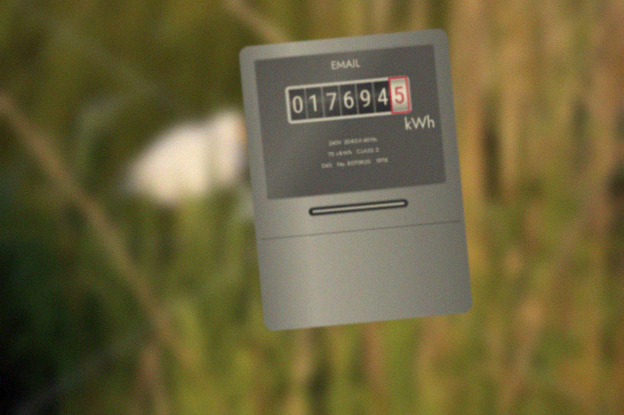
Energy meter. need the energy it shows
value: 17694.5 kWh
